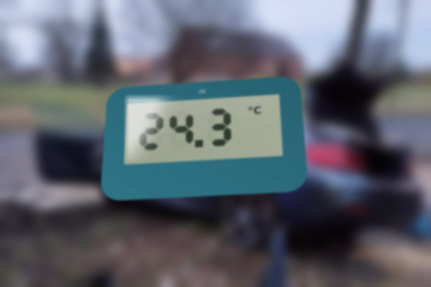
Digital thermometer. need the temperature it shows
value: 24.3 °C
